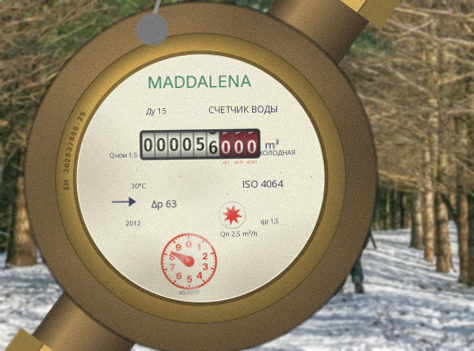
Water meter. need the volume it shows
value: 55.9998 m³
